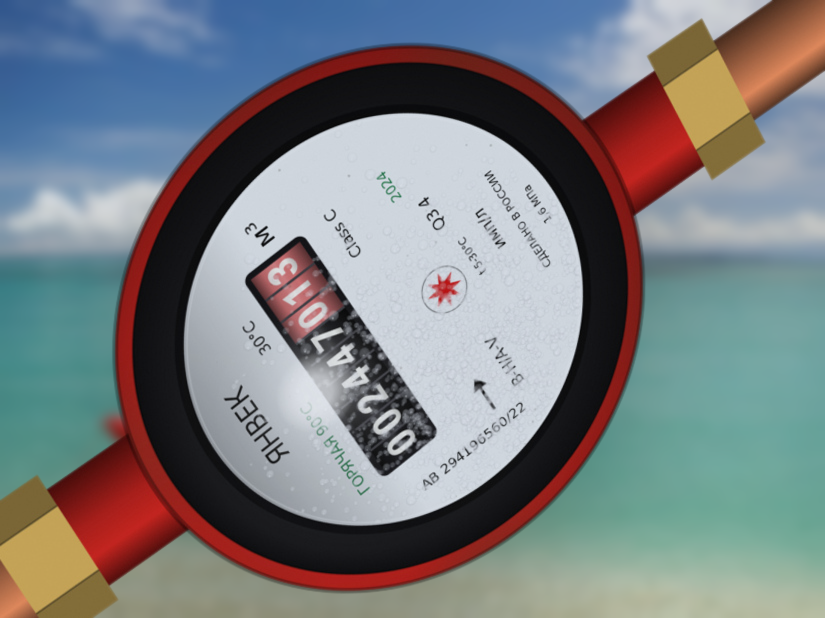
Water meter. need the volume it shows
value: 2447.013 m³
